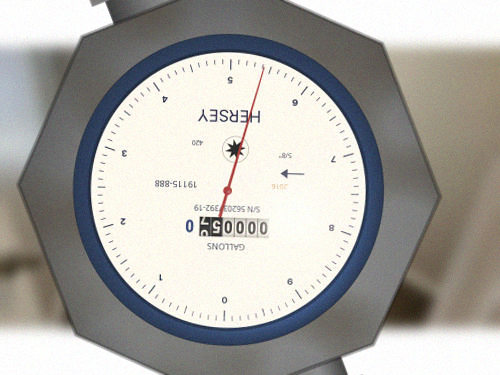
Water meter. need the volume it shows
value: 565.4 gal
